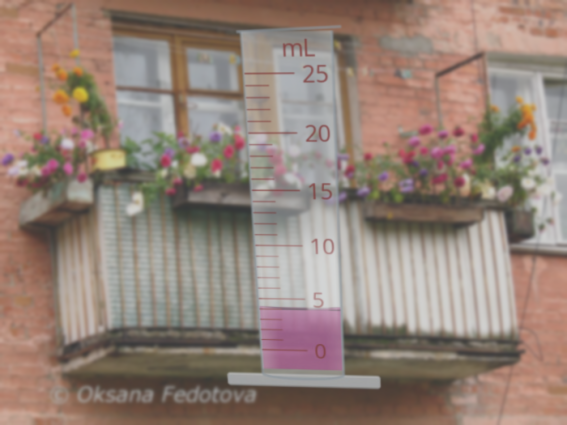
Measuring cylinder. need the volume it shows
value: 4 mL
